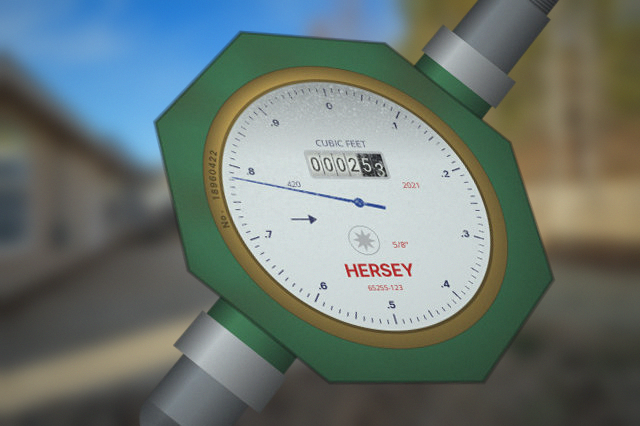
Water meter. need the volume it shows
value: 252.78 ft³
